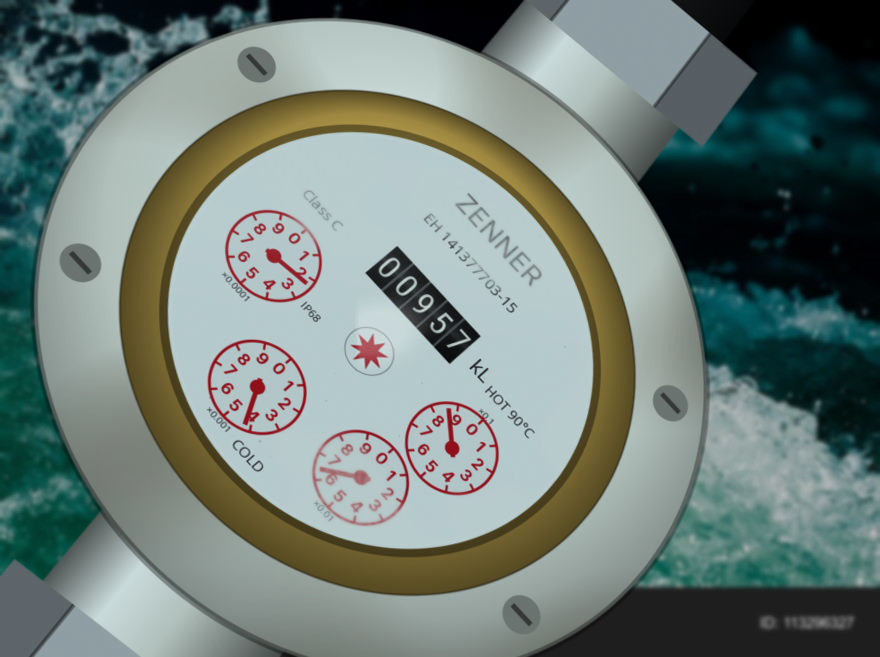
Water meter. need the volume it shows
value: 957.8642 kL
